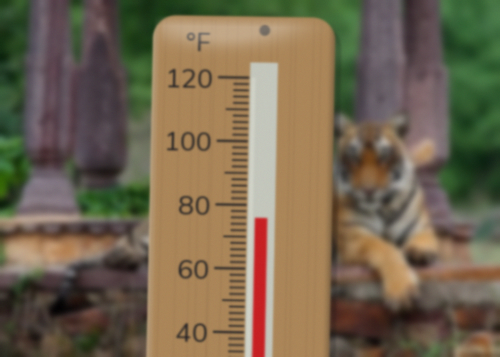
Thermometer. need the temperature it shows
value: 76 °F
